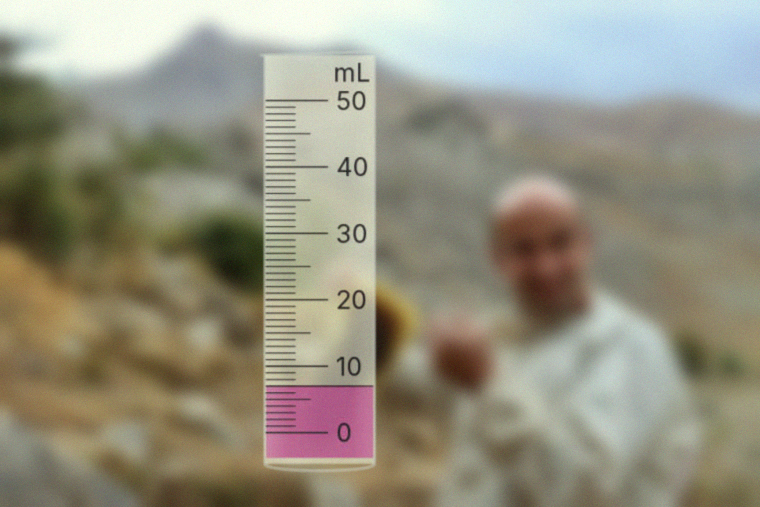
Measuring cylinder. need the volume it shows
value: 7 mL
